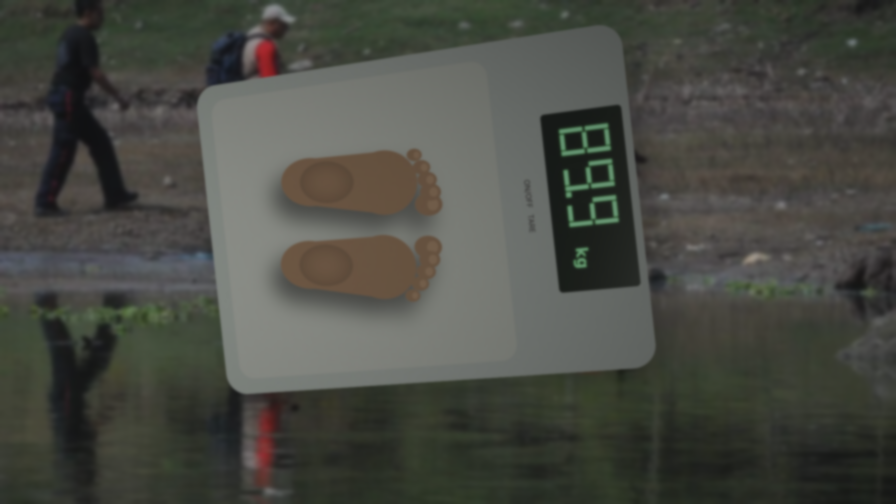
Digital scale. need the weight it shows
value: 89.9 kg
